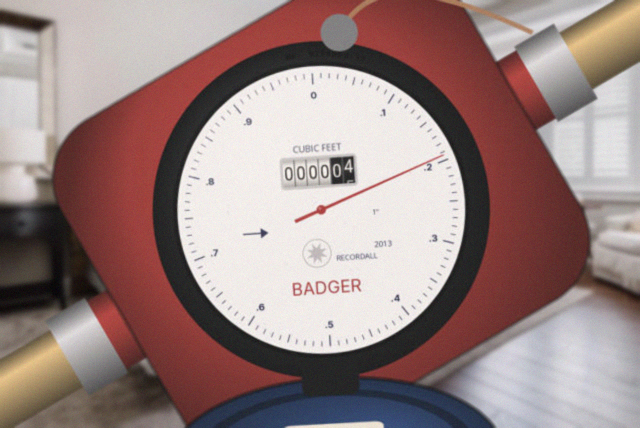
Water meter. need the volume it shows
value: 4.19 ft³
